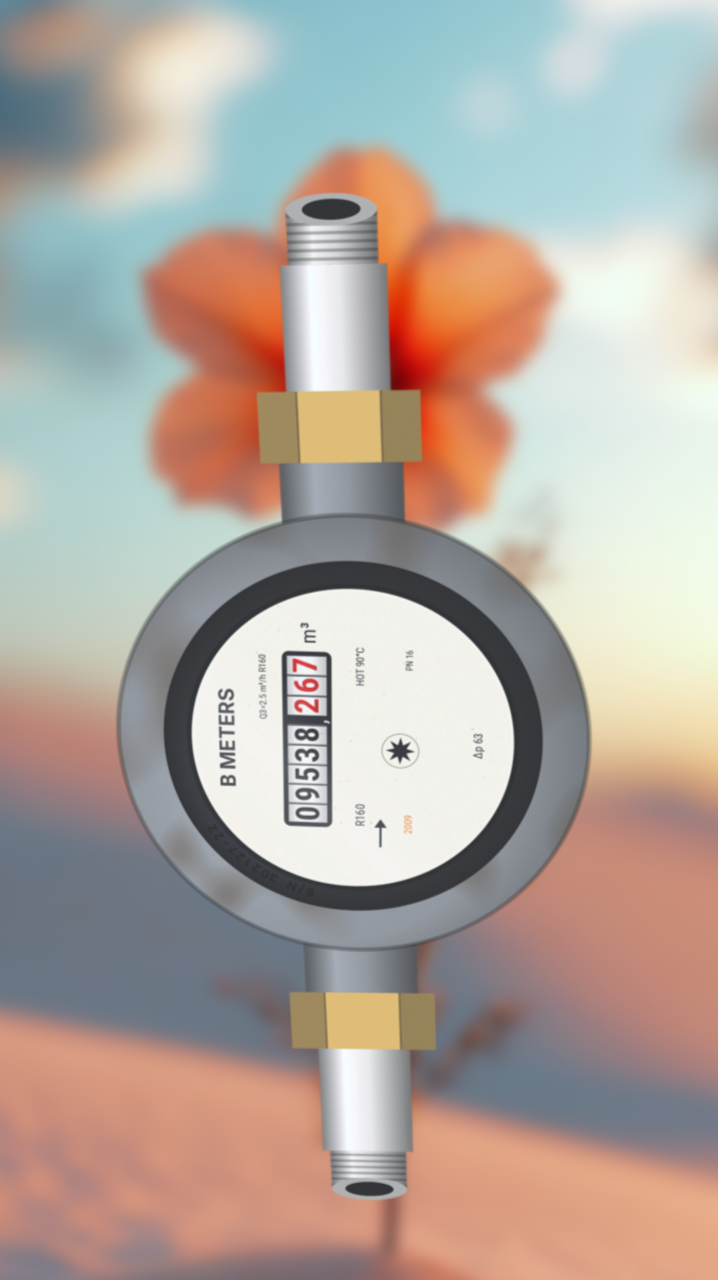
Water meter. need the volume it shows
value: 9538.267 m³
